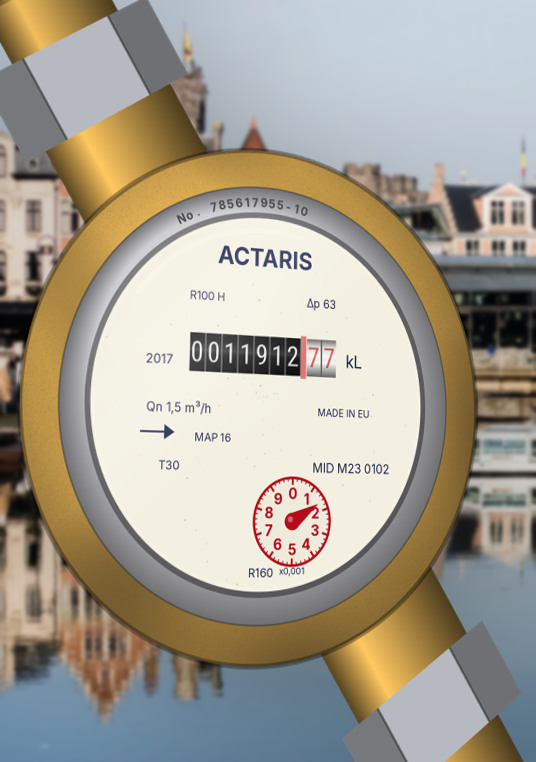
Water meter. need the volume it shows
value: 11912.771 kL
